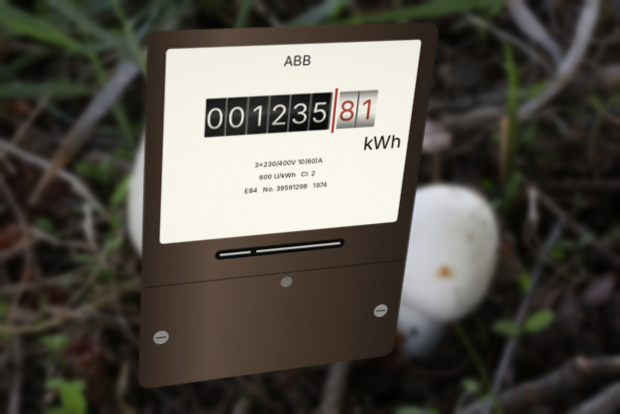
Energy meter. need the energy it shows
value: 1235.81 kWh
